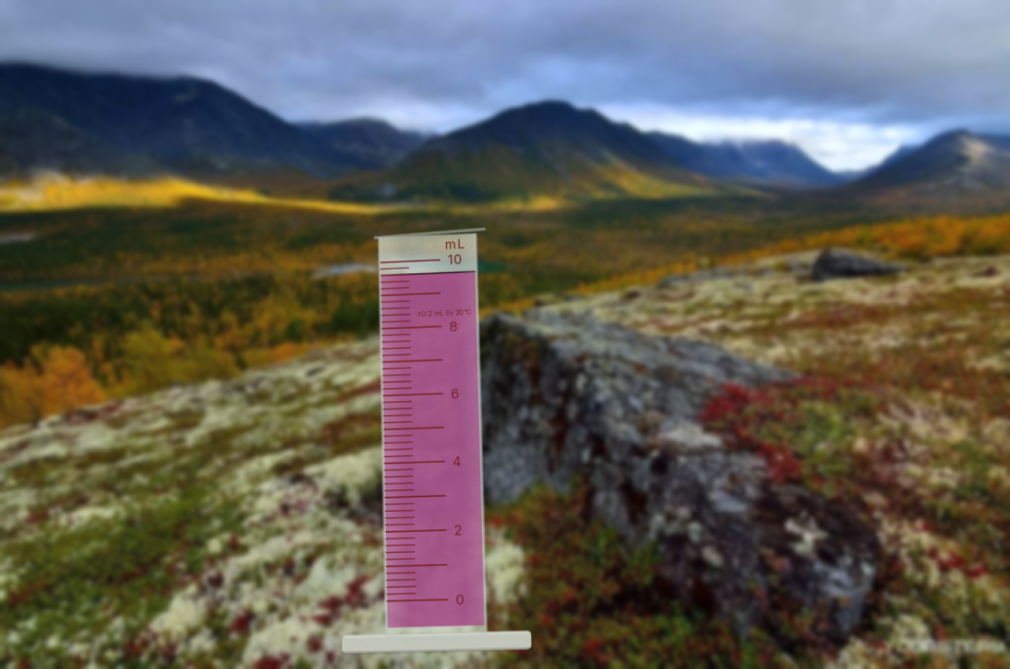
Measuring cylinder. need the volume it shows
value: 9.6 mL
